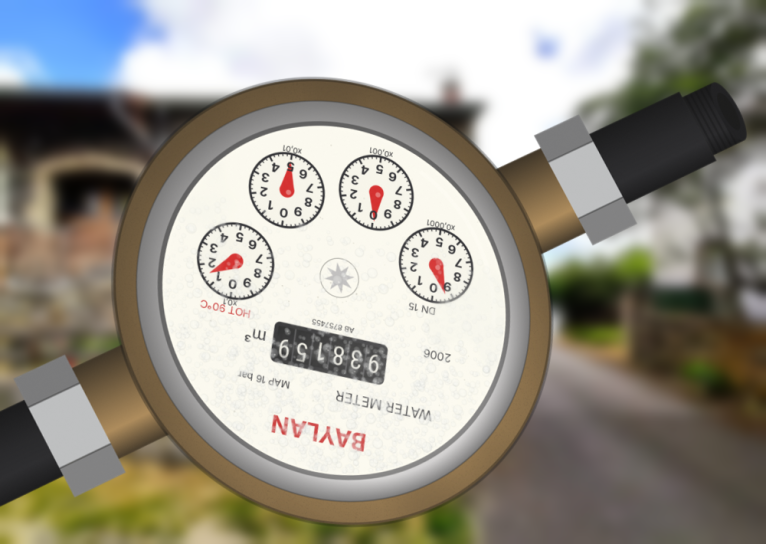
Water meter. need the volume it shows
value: 938159.1499 m³
